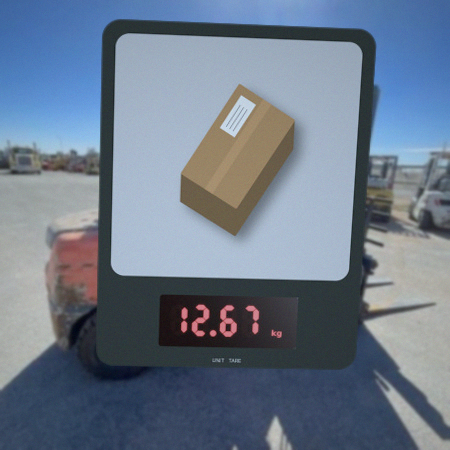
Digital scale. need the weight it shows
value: 12.67 kg
